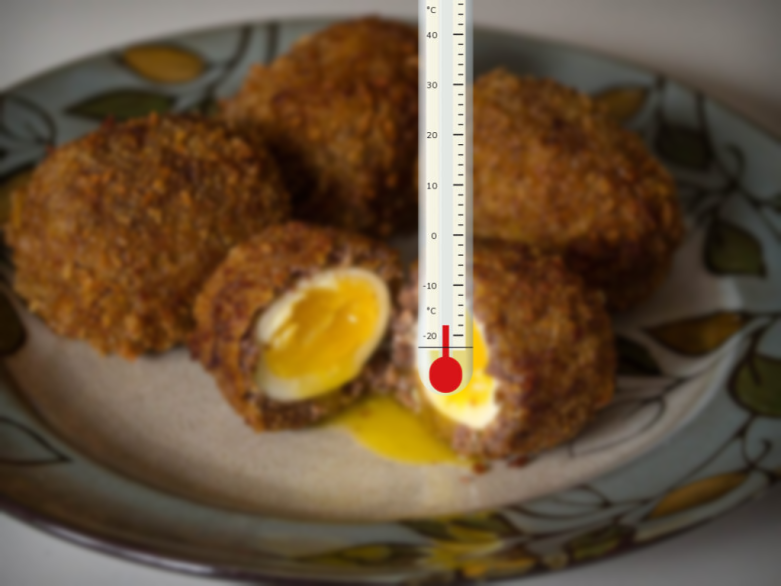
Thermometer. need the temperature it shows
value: -18 °C
